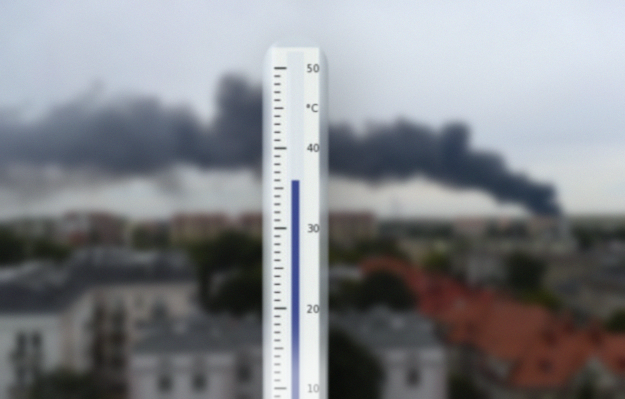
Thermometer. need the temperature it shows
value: 36 °C
